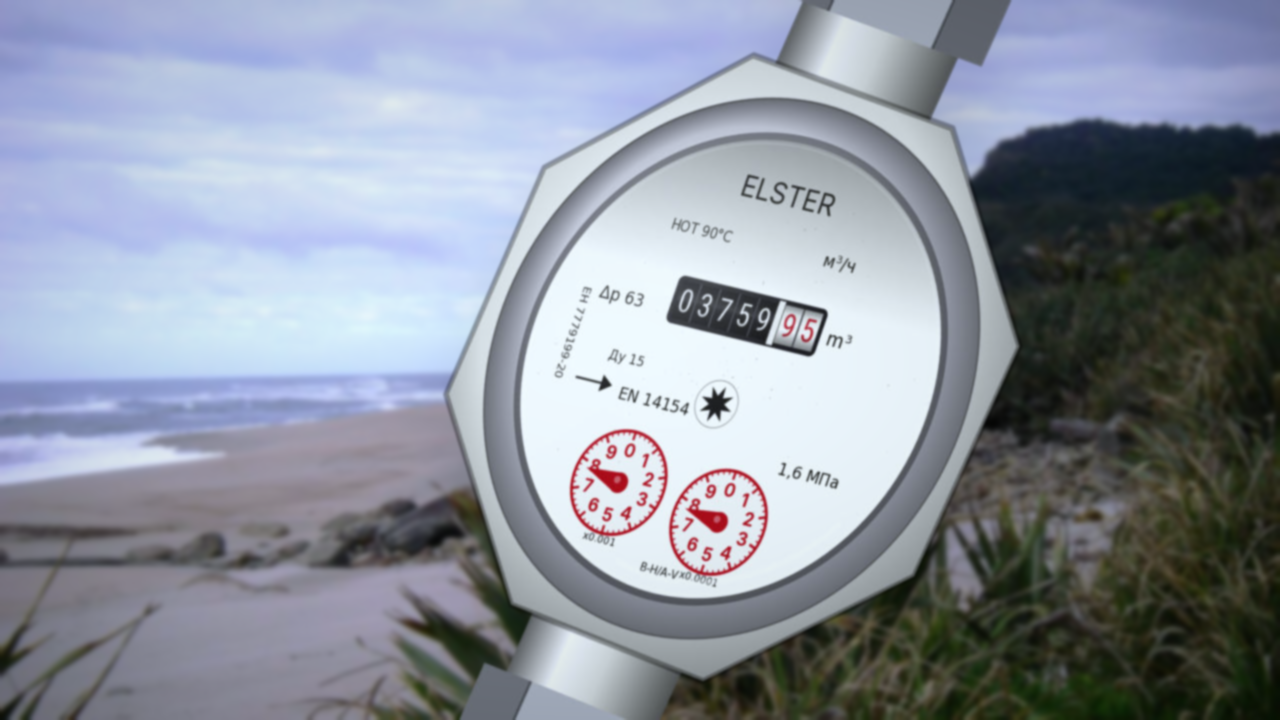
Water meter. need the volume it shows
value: 3759.9577 m³
